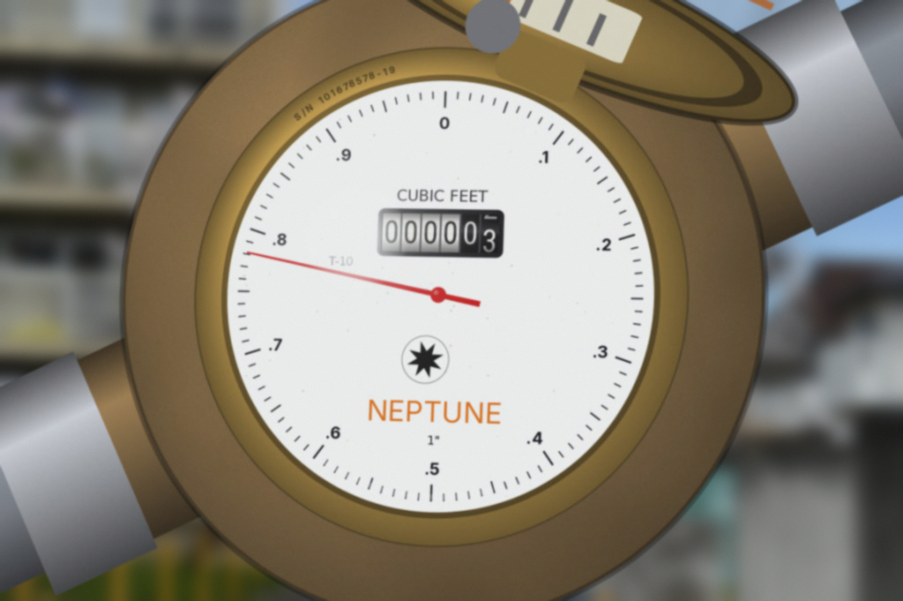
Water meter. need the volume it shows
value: 2.78 ft³
